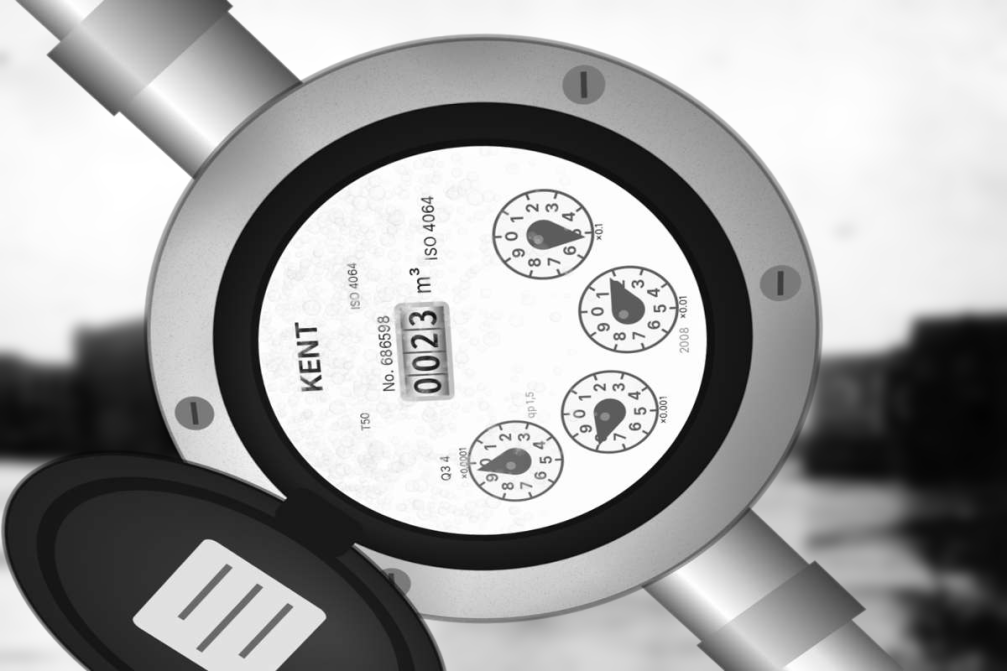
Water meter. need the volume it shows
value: 23.5179 m³
